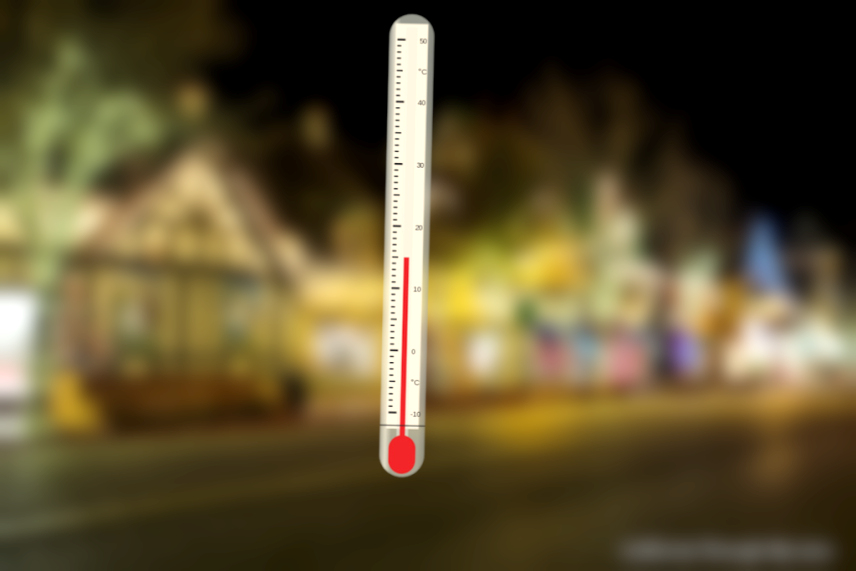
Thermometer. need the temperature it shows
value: 15 °C
